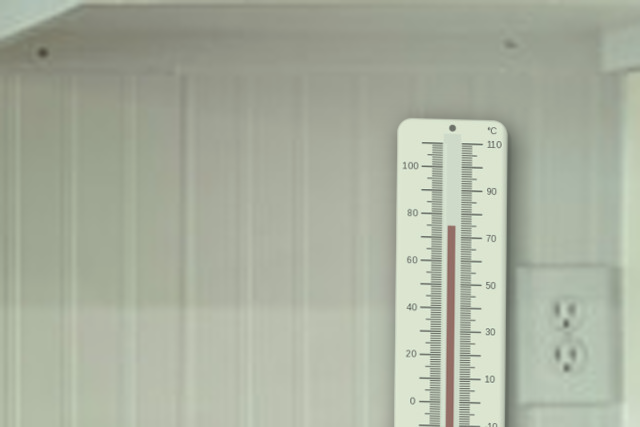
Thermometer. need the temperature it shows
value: 75 °C
